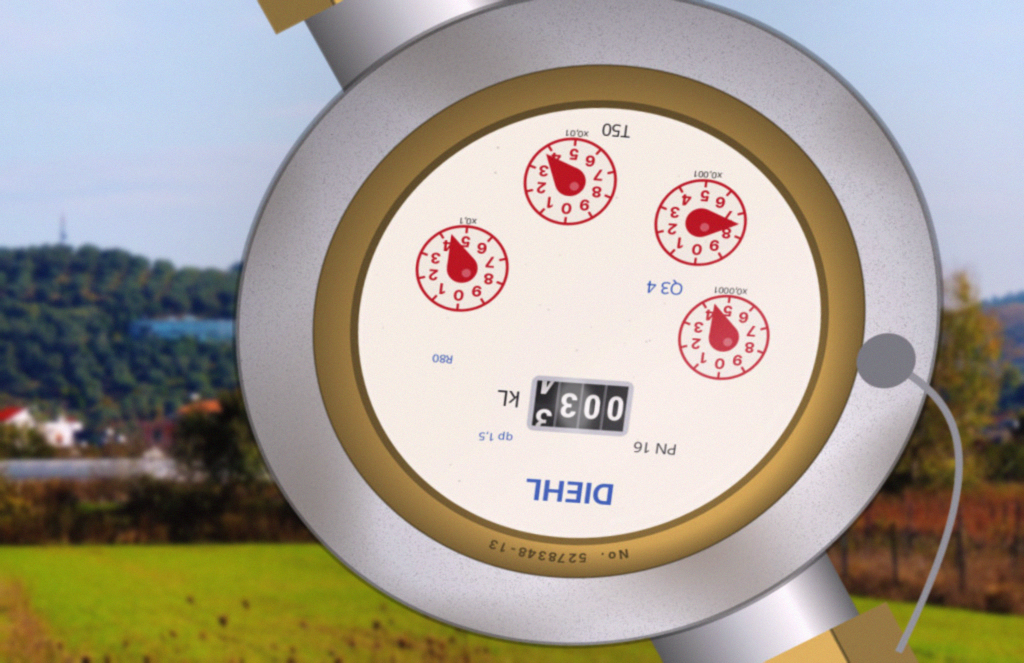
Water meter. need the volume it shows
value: 33.4374 kL
